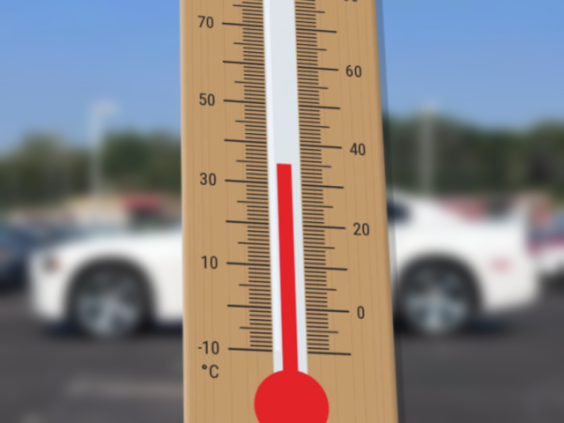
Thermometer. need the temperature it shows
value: 35 °C
